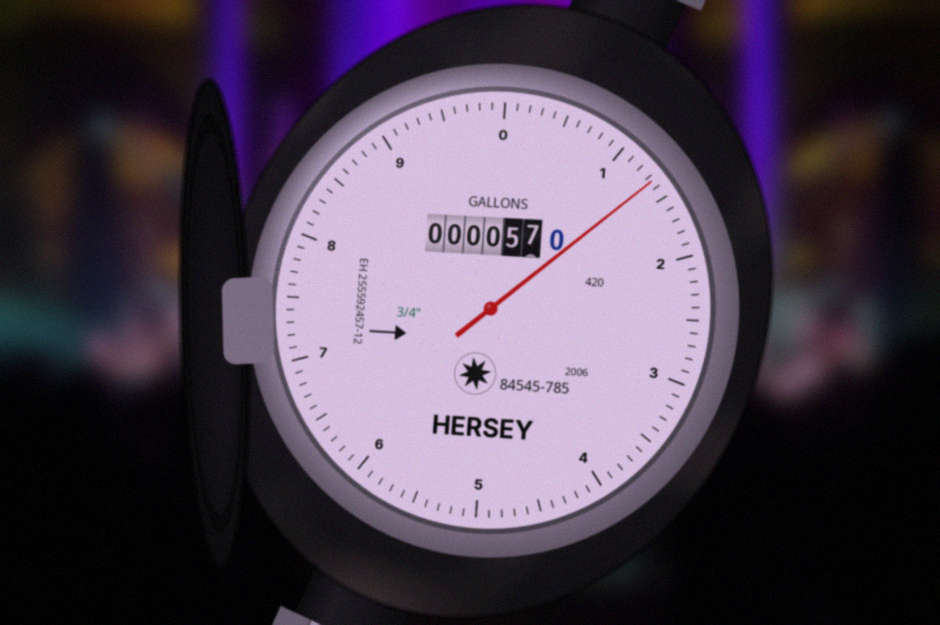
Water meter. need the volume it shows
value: 571.3 gal
